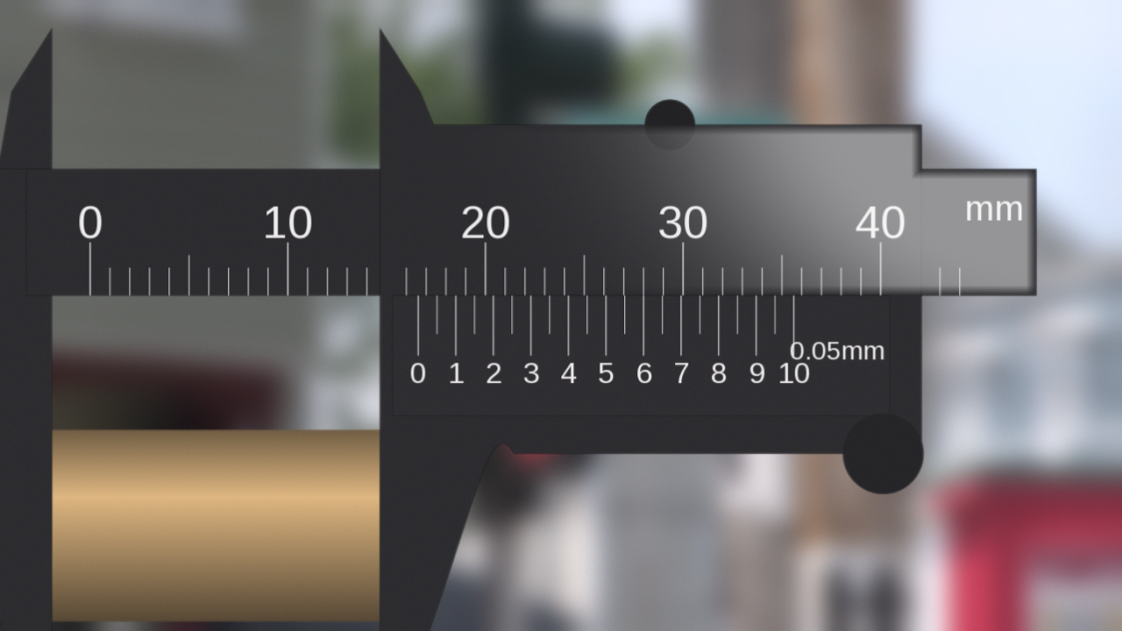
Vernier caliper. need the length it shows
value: 16.6 mm
